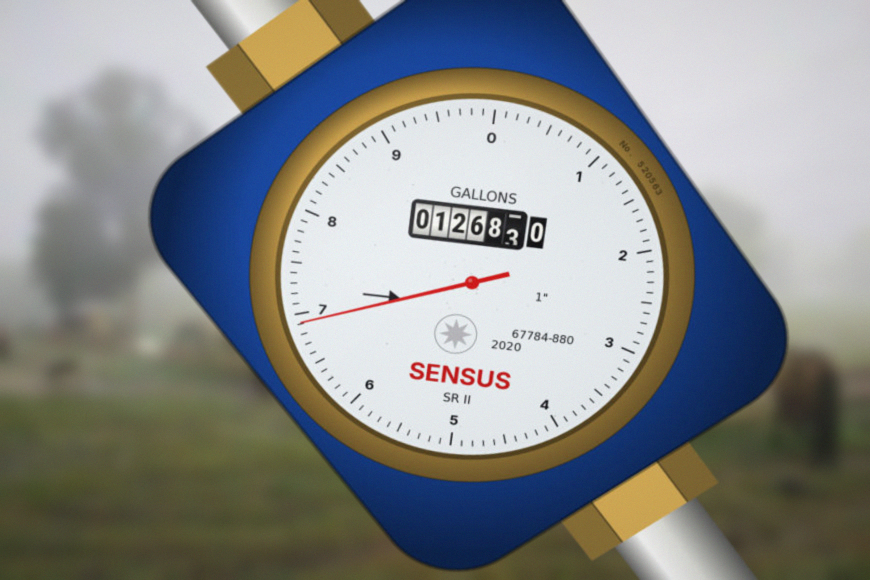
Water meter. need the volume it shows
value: 126826.9 gal
